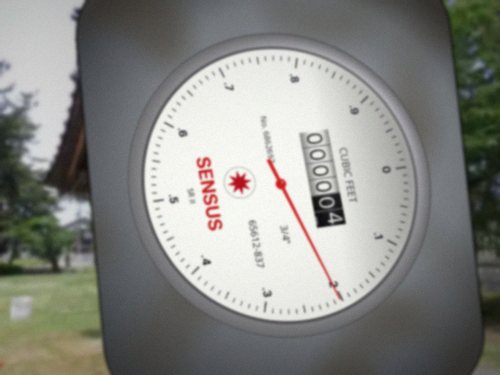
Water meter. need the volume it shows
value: 4.20 ft³
